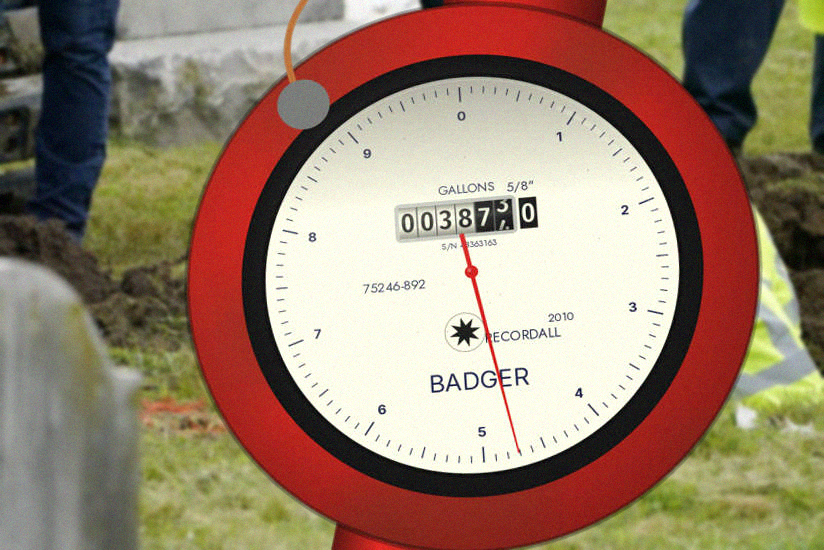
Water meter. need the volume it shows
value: 38734.7 gal
